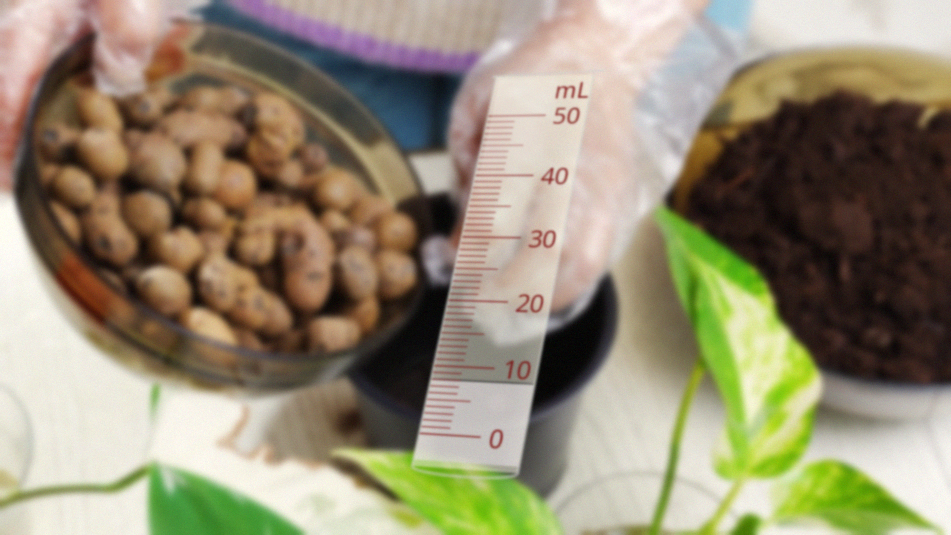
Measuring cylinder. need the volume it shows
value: 8 mL
